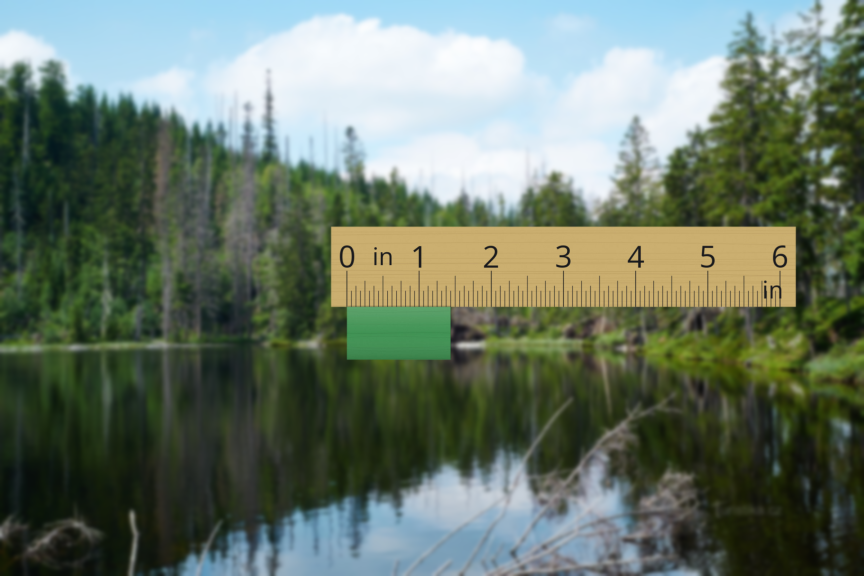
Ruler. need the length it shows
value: 1.4375 in
